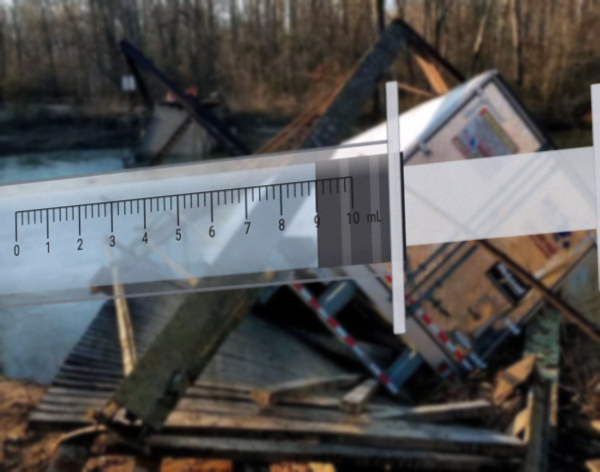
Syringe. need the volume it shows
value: 9 mL
